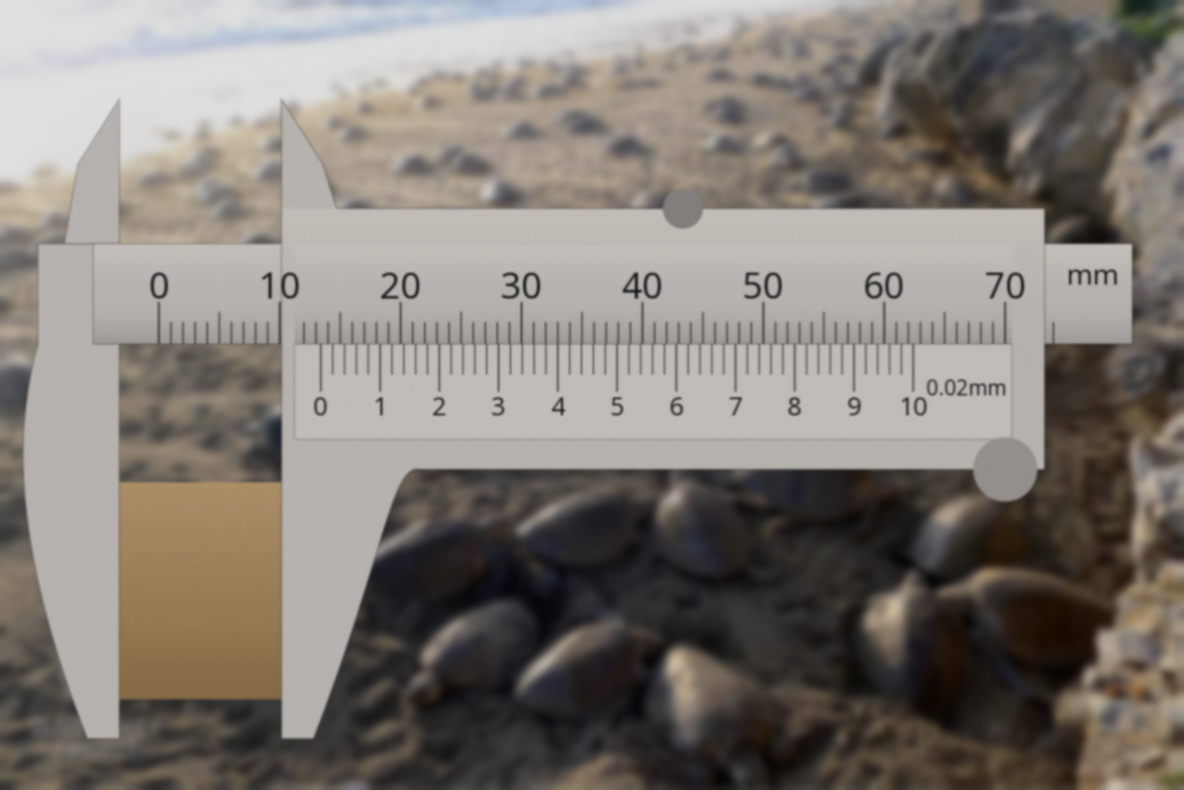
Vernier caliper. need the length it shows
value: 13.4 mm
